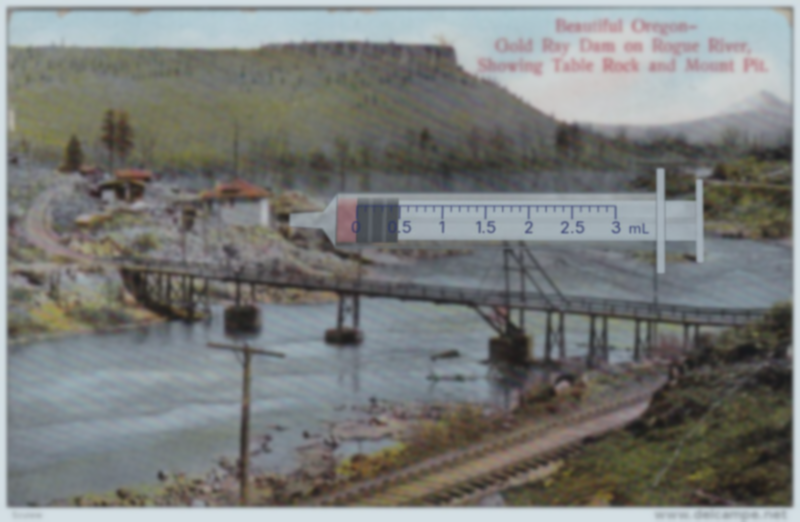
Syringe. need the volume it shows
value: 0 mL
